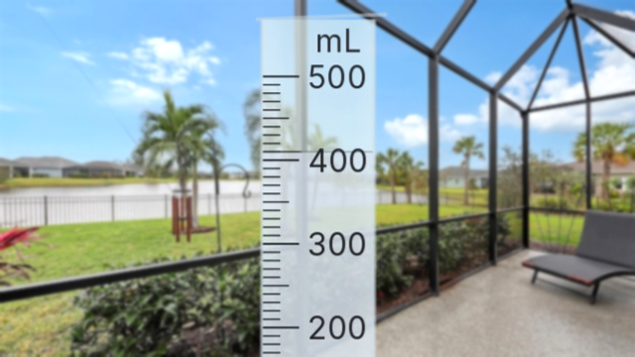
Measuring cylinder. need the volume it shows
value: 410 mL
